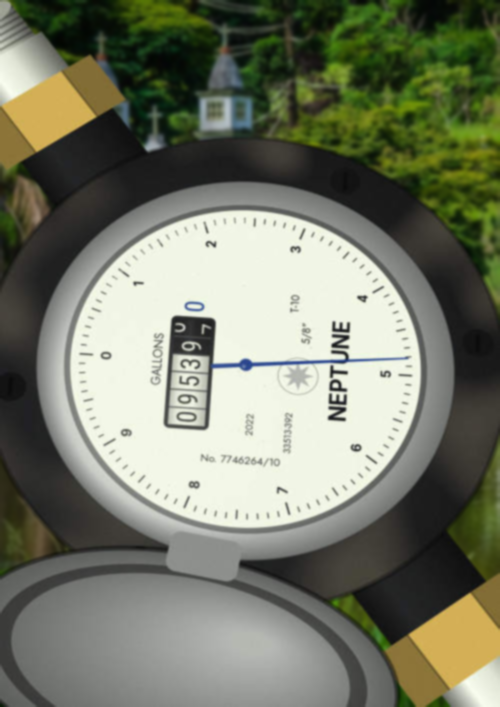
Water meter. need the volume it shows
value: 953964.8 gal
